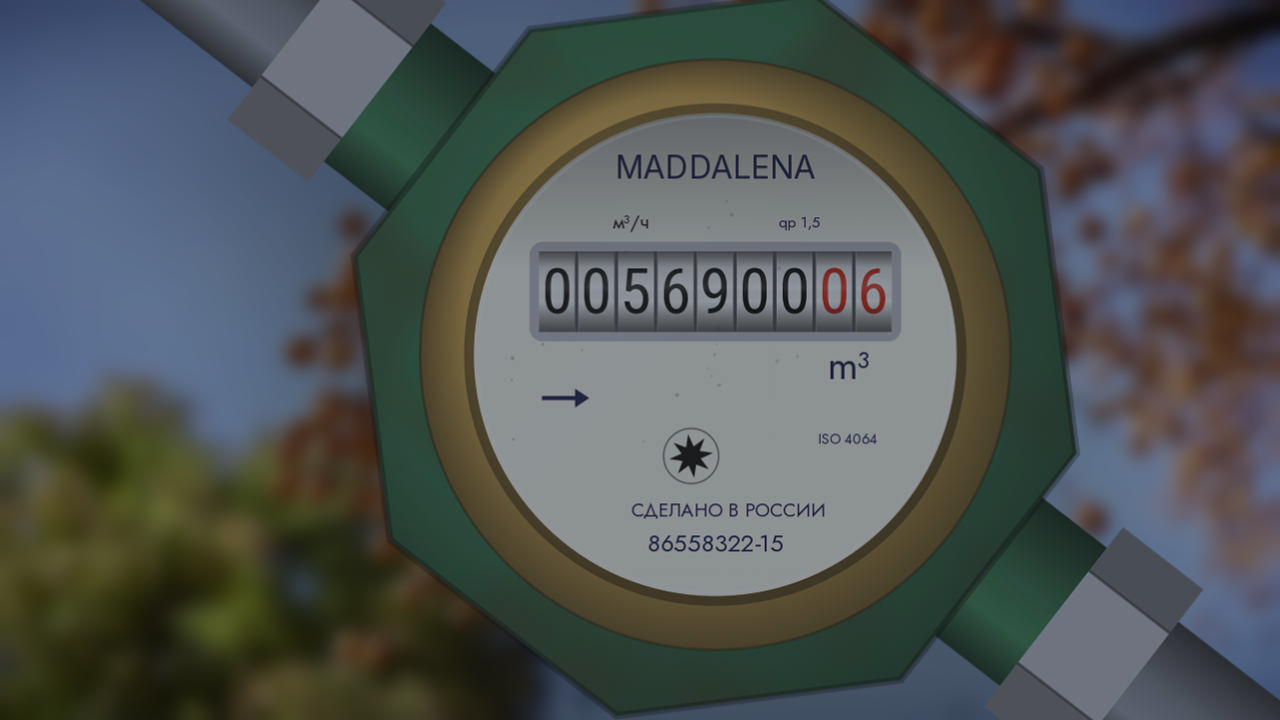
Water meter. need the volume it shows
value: 56900.06 m³
